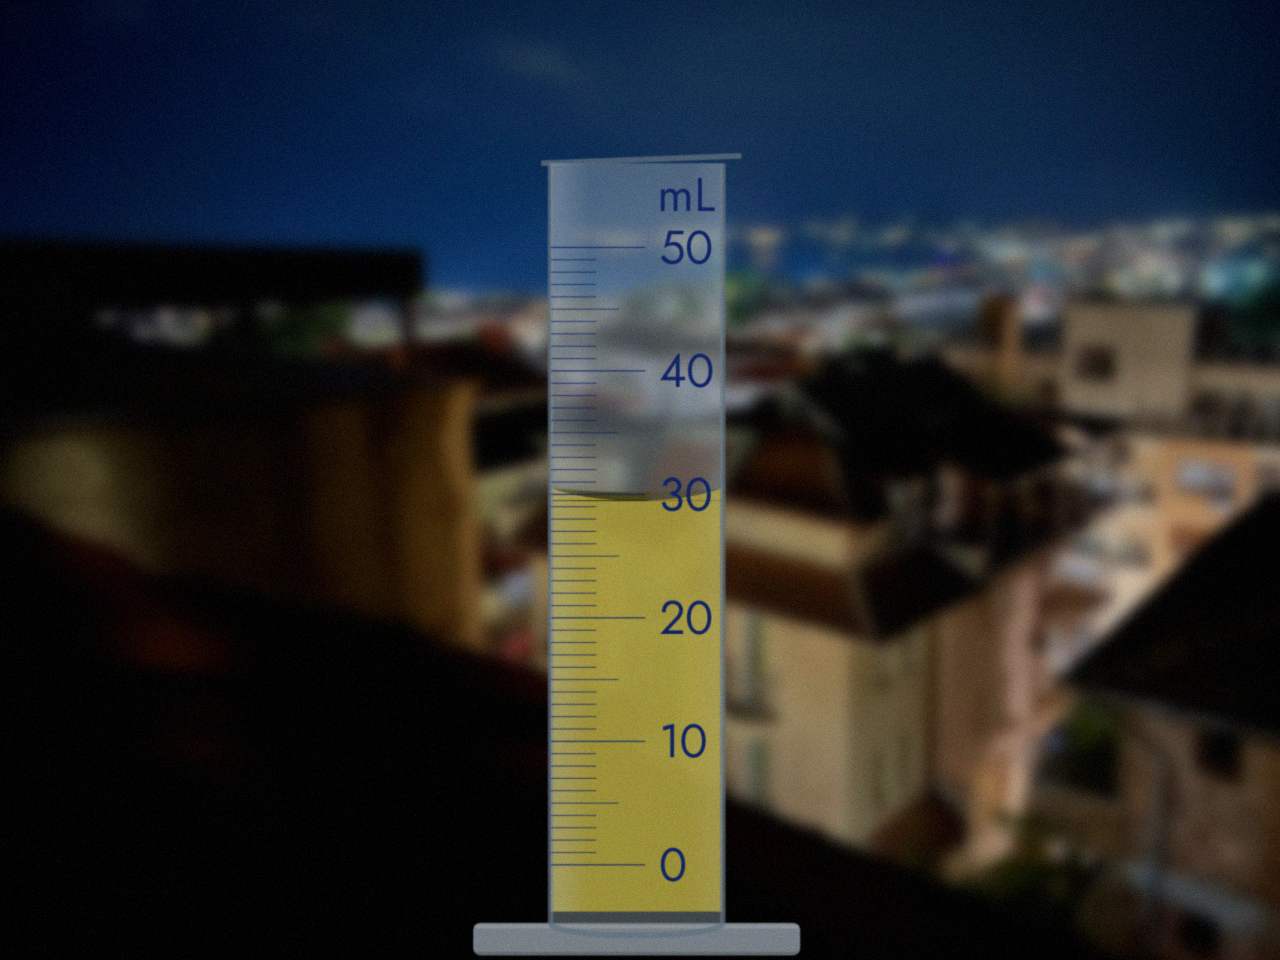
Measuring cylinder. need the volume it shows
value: 29.5 mL
